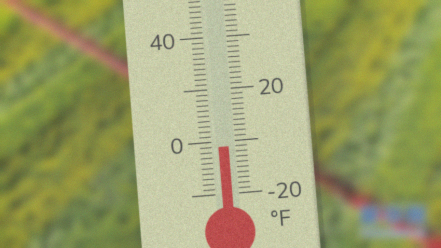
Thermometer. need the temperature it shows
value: -2 °F
